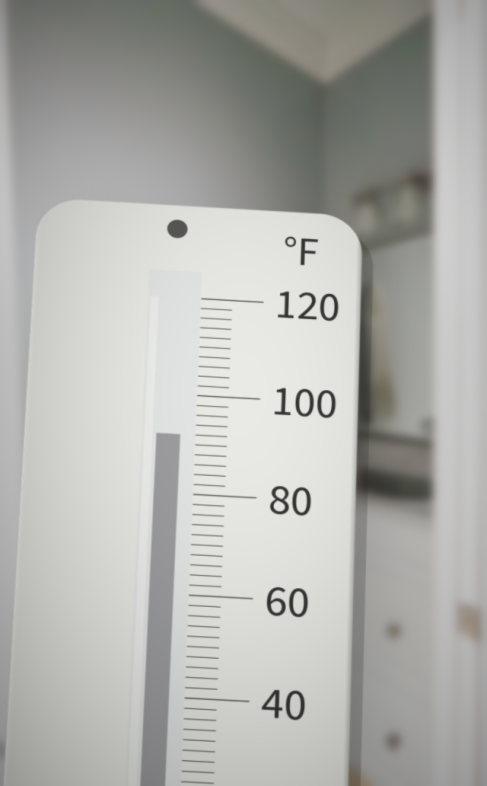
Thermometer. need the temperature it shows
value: 92 °F
